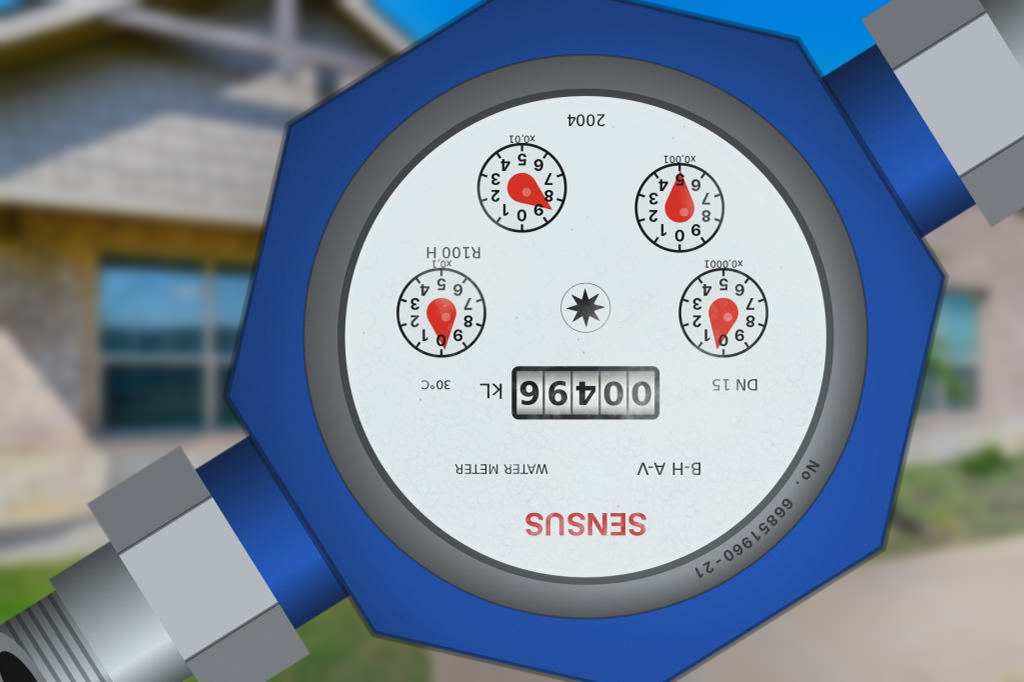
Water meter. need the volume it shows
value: 495.9850 kL
